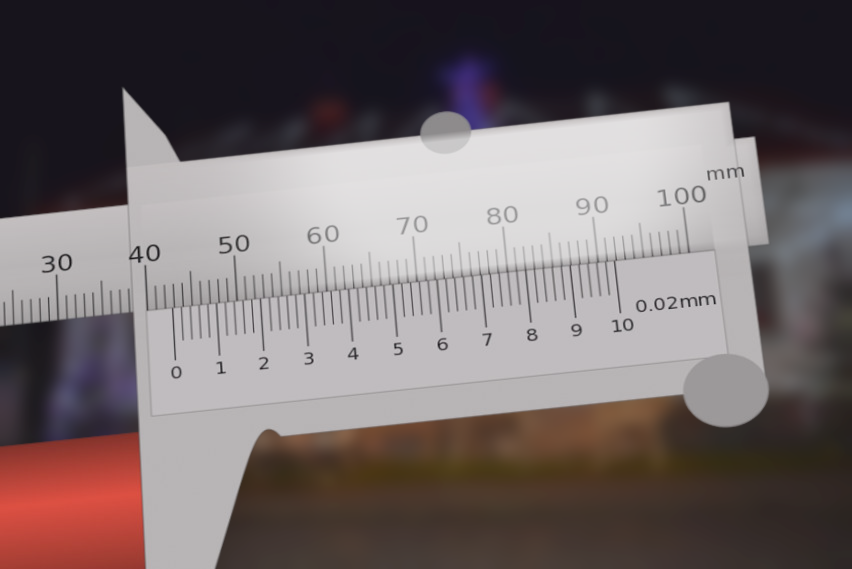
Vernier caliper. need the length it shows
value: 42.8 mm
